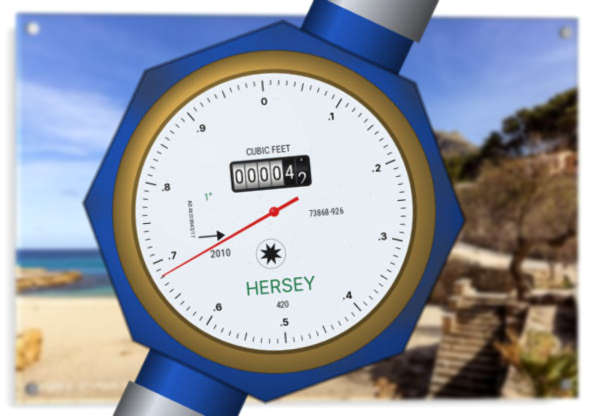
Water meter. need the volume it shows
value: 41.68 ft³
